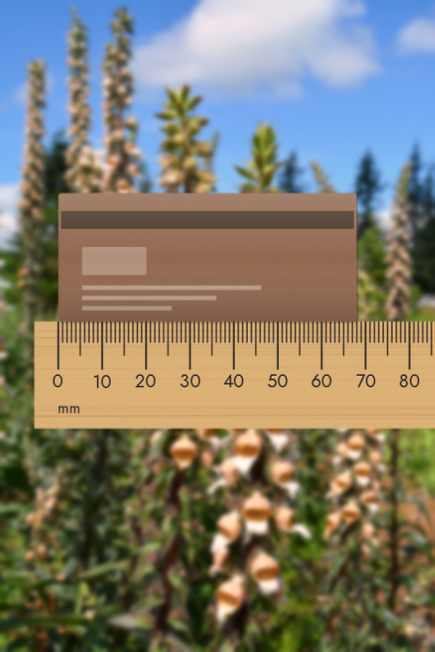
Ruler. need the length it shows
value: 68 mm
